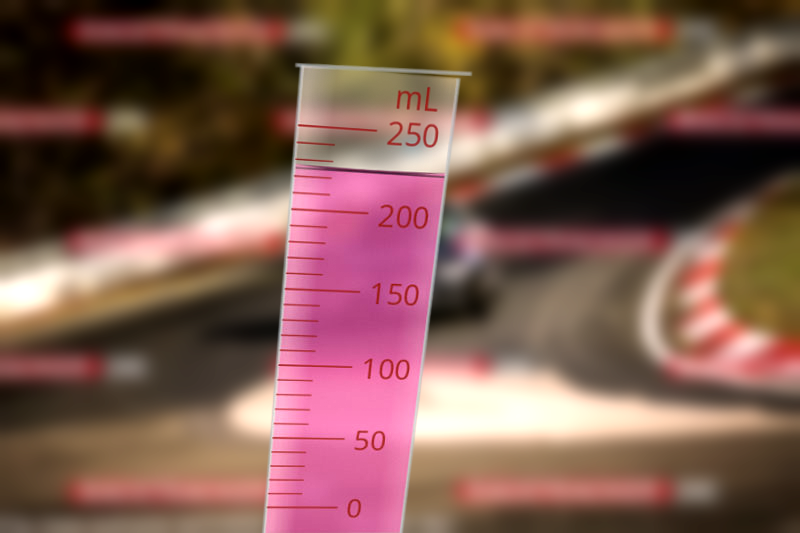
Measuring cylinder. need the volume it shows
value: 225 mL
